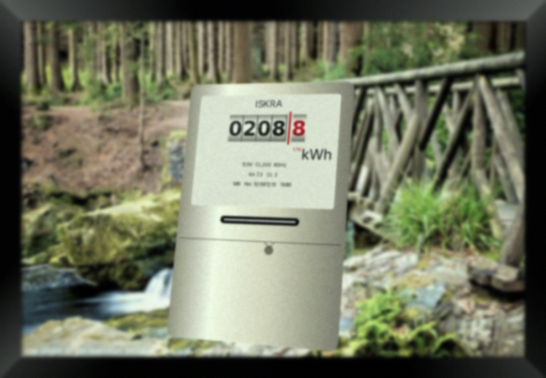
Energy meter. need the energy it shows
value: 208.8 kWh
